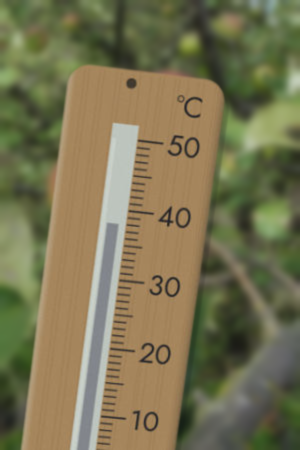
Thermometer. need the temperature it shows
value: 38 °C
